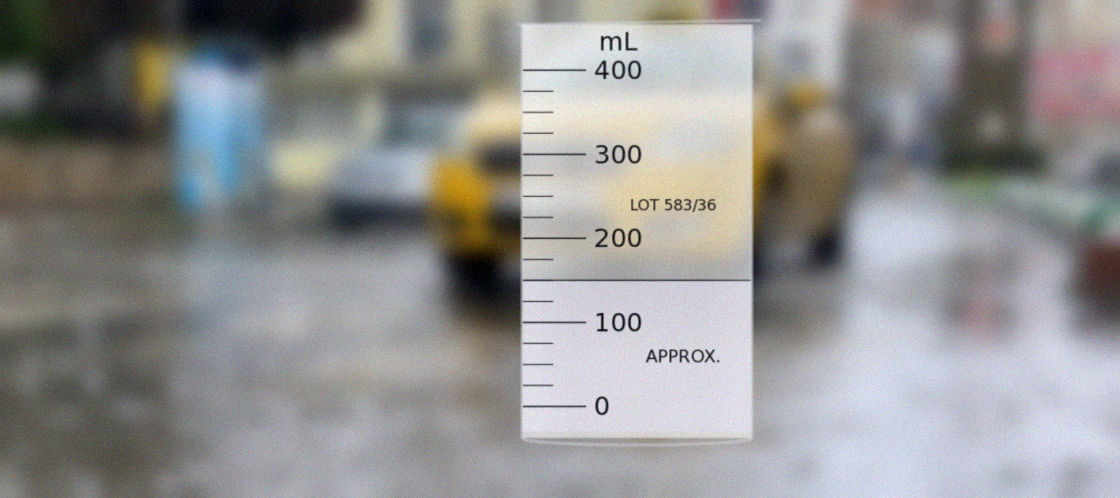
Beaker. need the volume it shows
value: 150 mL
